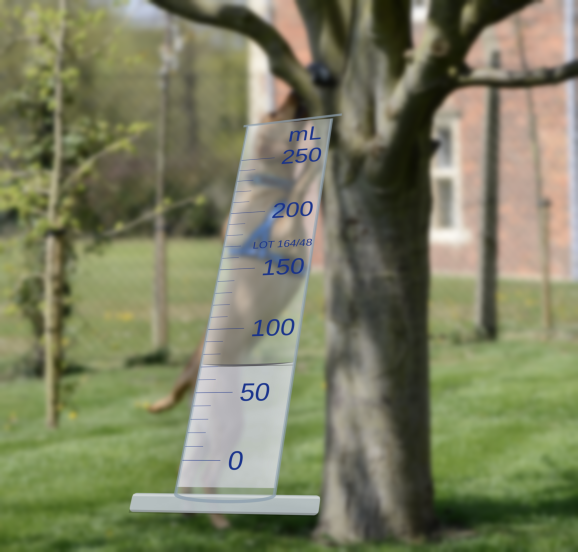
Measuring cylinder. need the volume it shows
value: 70 mL
